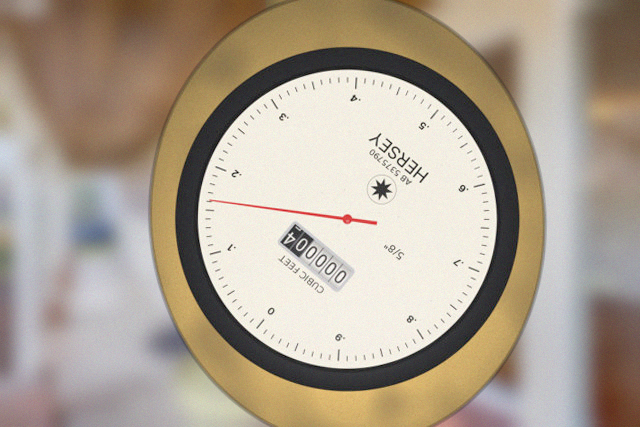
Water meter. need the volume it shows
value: 4.16 ft³
